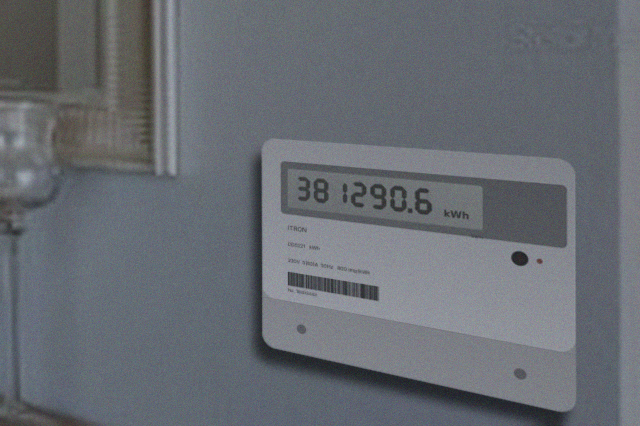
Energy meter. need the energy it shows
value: 381290.6 kWh
